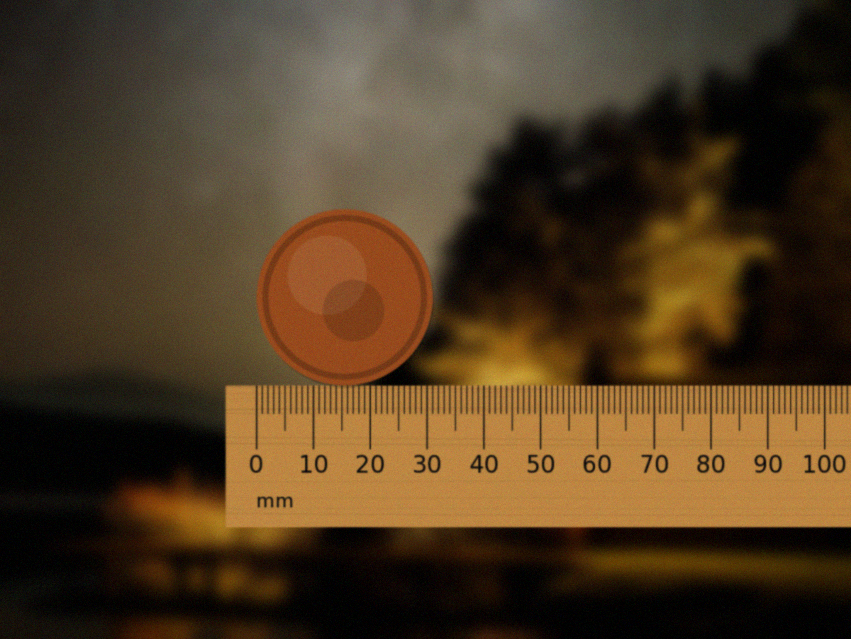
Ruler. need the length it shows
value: 31 mm
